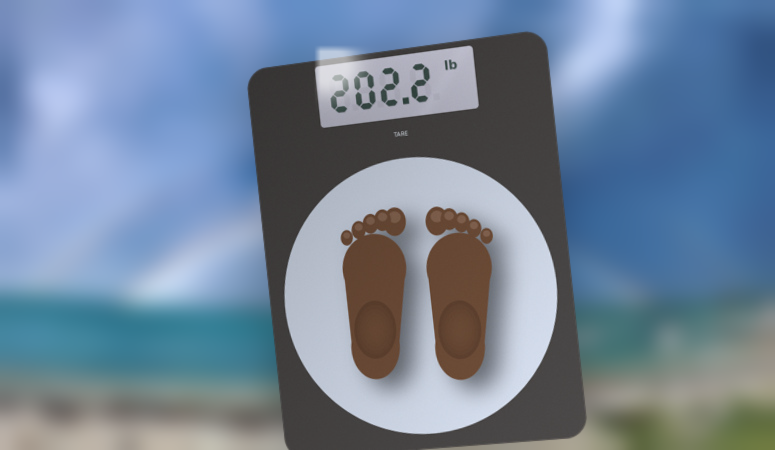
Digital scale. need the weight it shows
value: 202.2 lb
